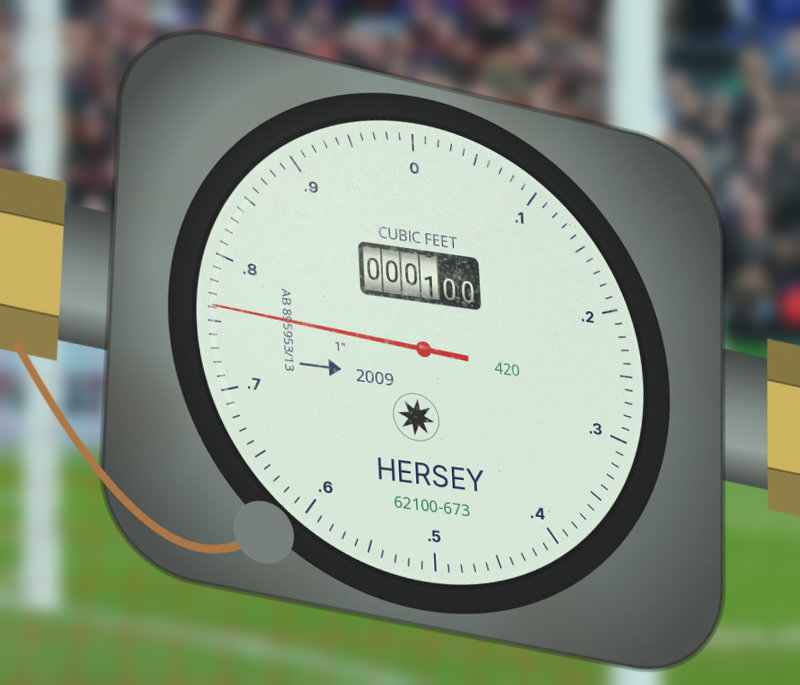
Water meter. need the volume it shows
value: 99.76 ft³
